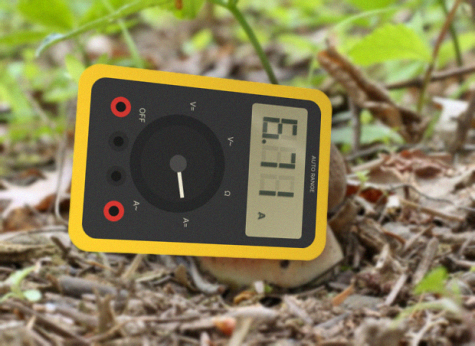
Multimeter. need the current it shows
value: 6.71 A
